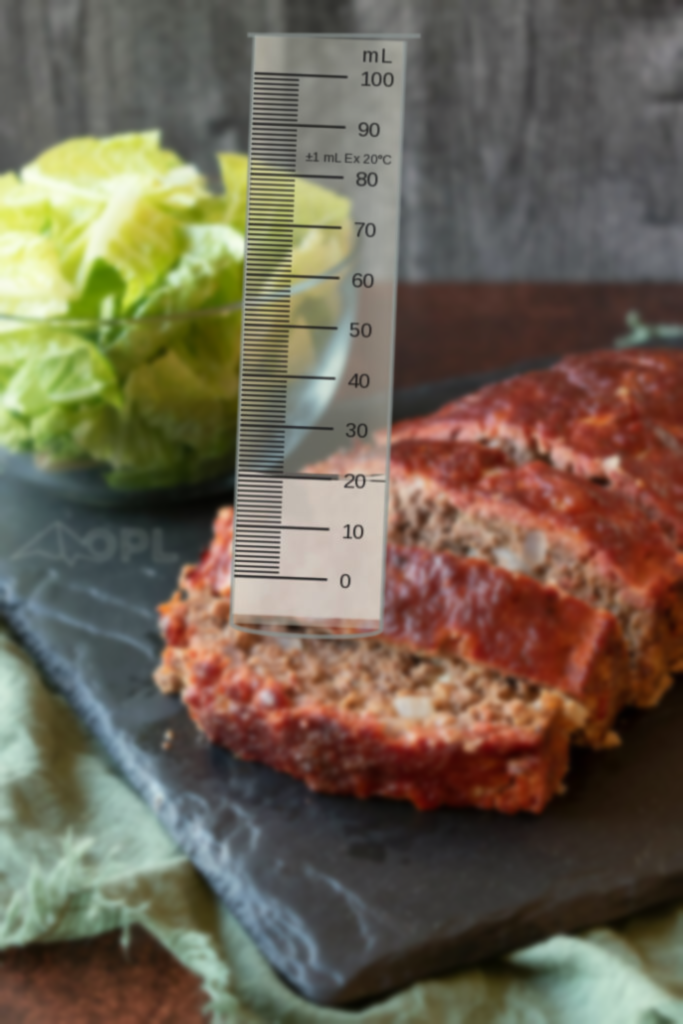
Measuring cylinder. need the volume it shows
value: 20 mL
